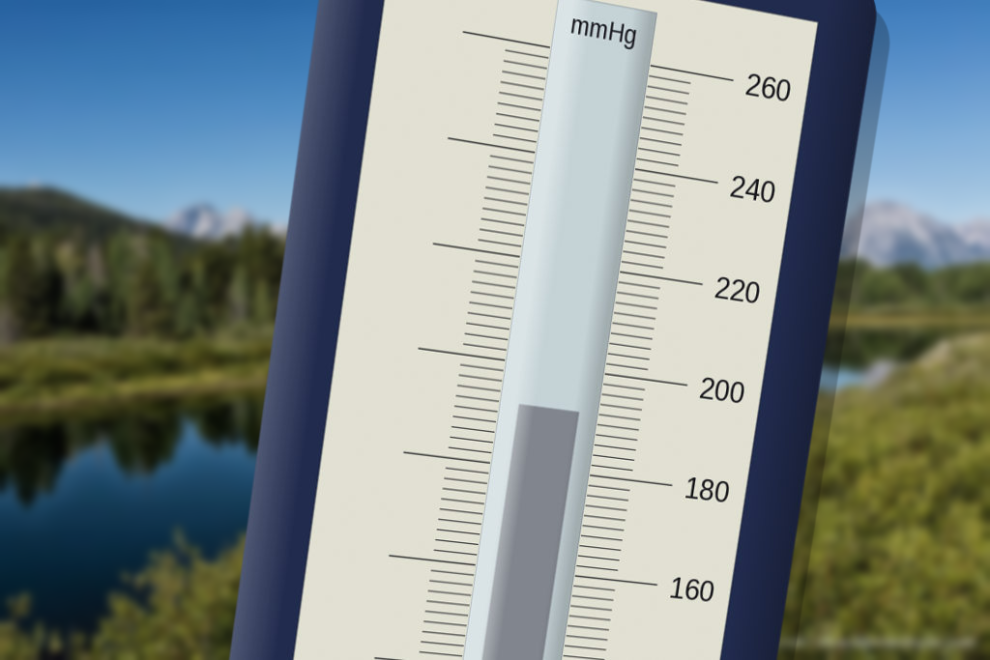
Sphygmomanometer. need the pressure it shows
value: 192 mmHg
